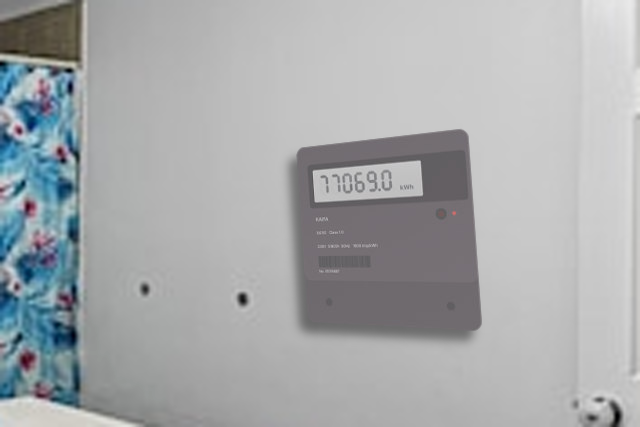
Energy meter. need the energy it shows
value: 77069.0 kWh
